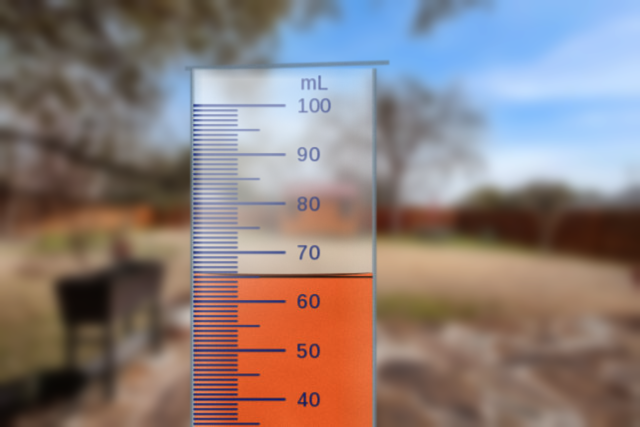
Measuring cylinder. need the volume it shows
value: 65 mL
